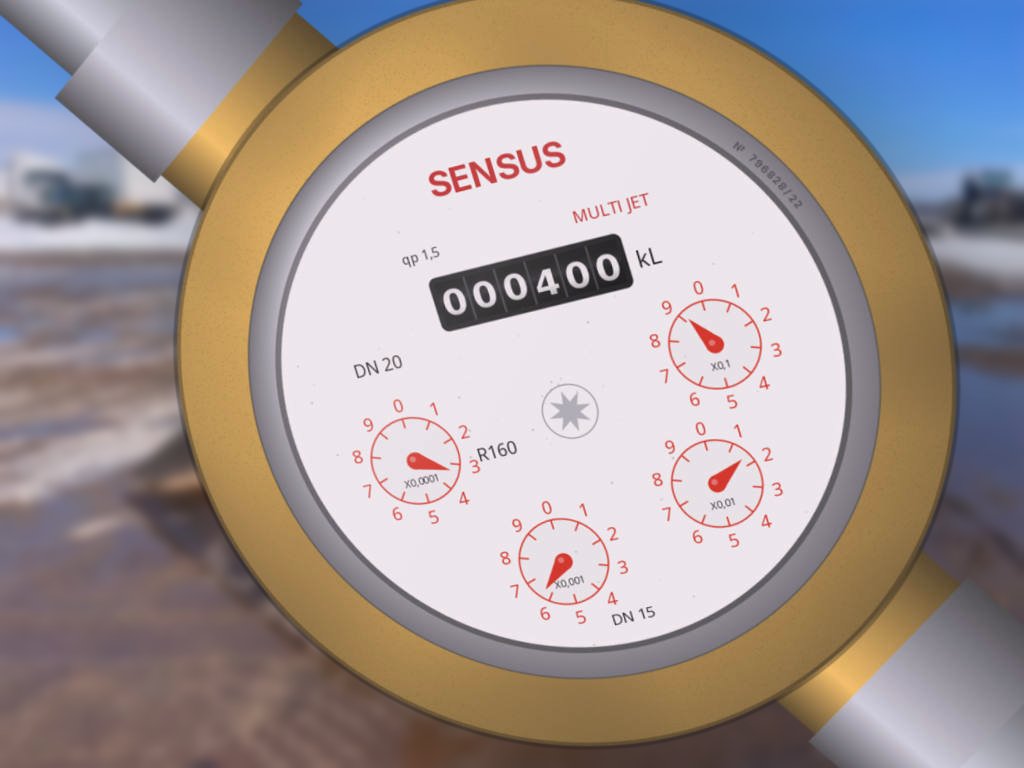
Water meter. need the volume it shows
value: 399.9163 kL
